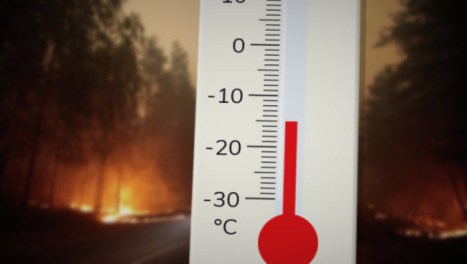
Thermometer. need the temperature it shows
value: -15 °C
